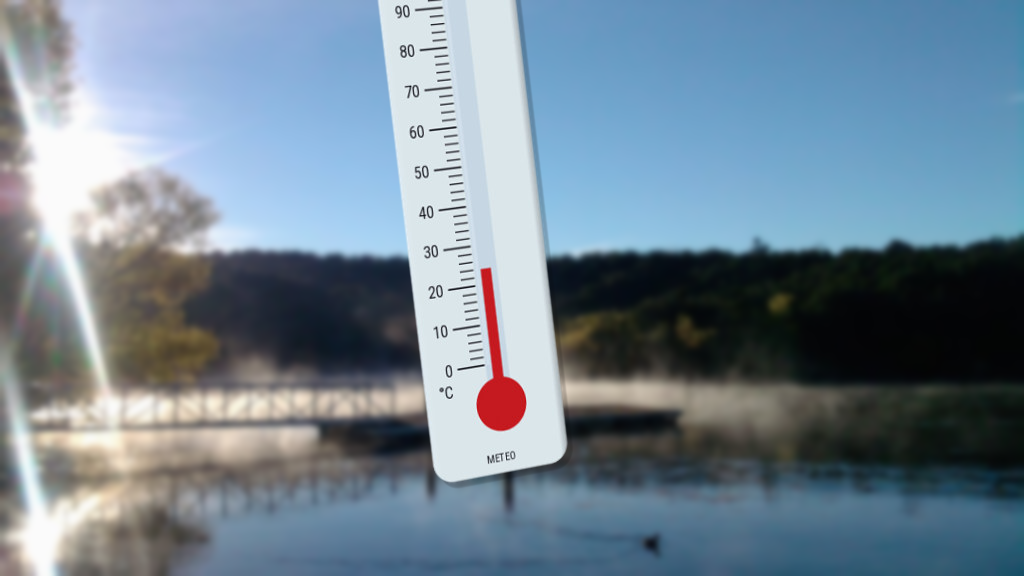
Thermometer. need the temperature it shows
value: 24 °C
